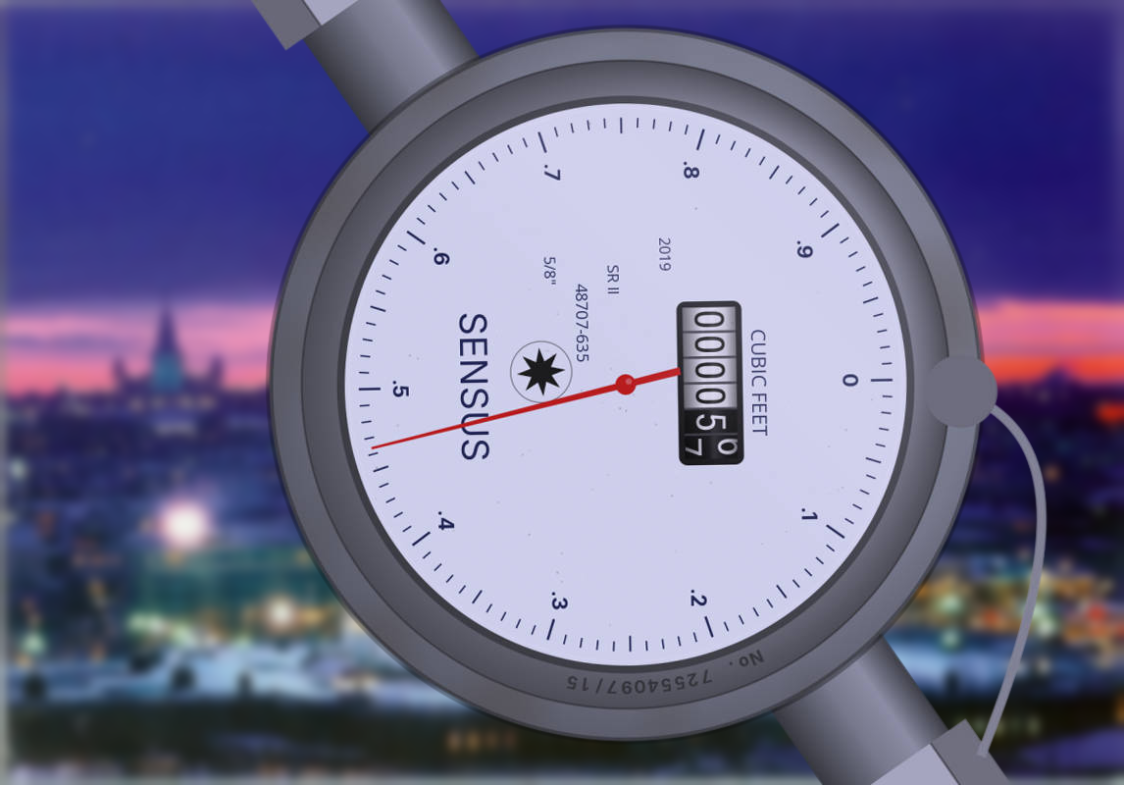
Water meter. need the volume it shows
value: 56.46 ft³
